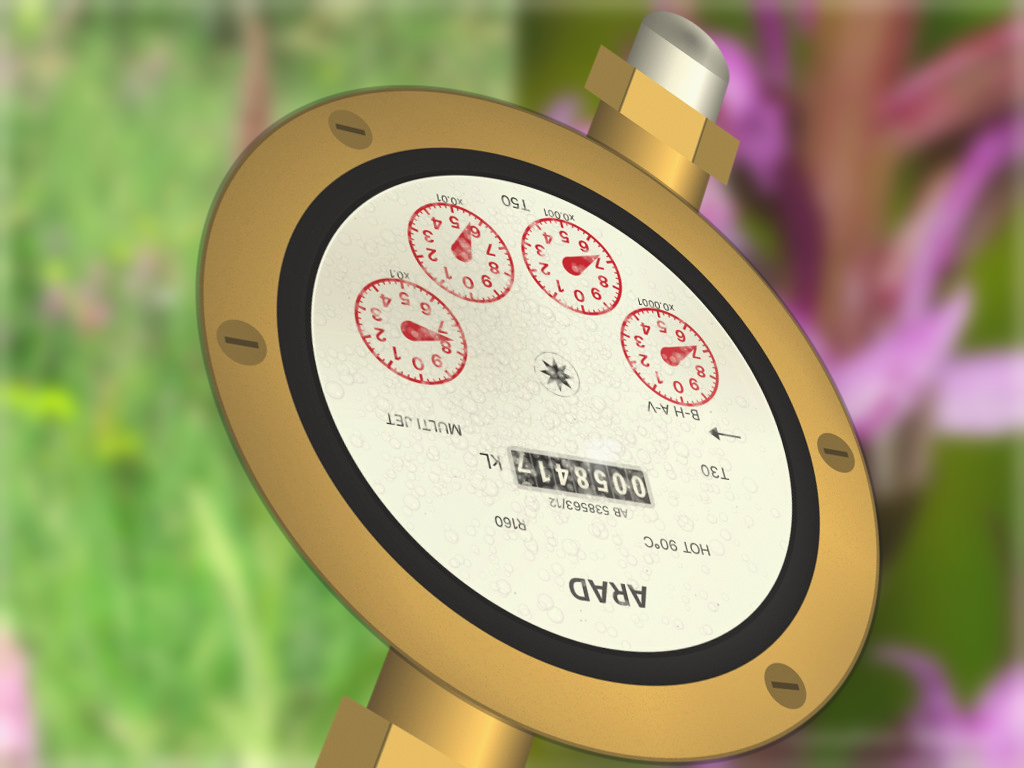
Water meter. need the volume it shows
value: 58416.7566 kL
